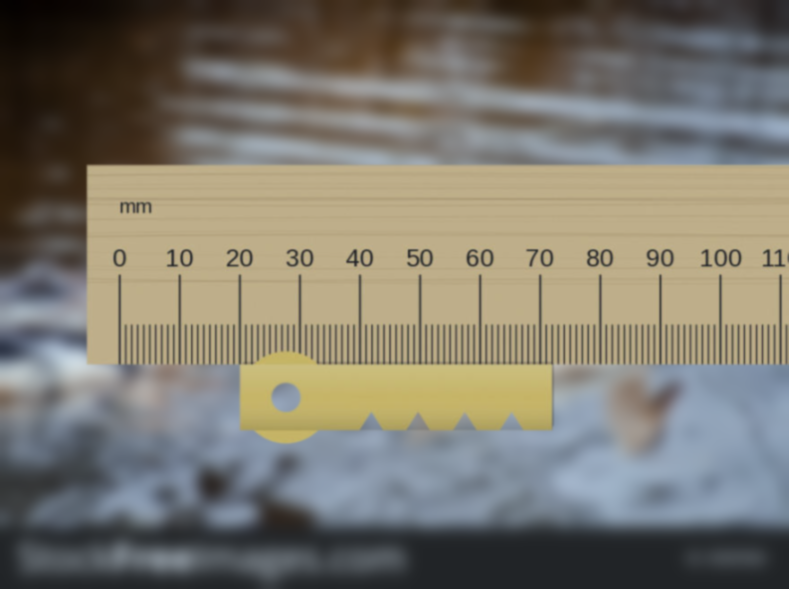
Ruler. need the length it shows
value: 52 mm
